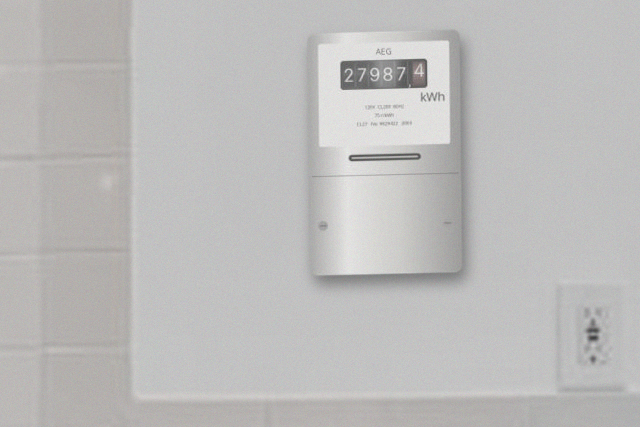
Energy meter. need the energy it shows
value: 27987.4 kWh
